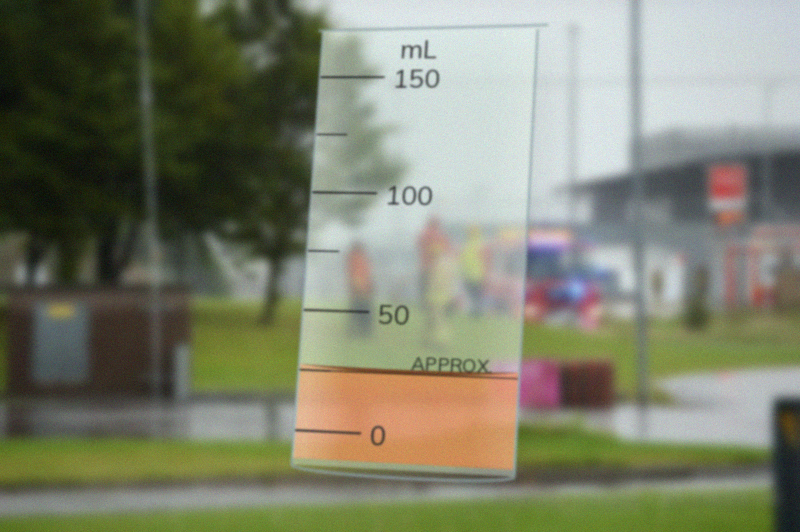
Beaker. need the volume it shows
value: 25 mL
